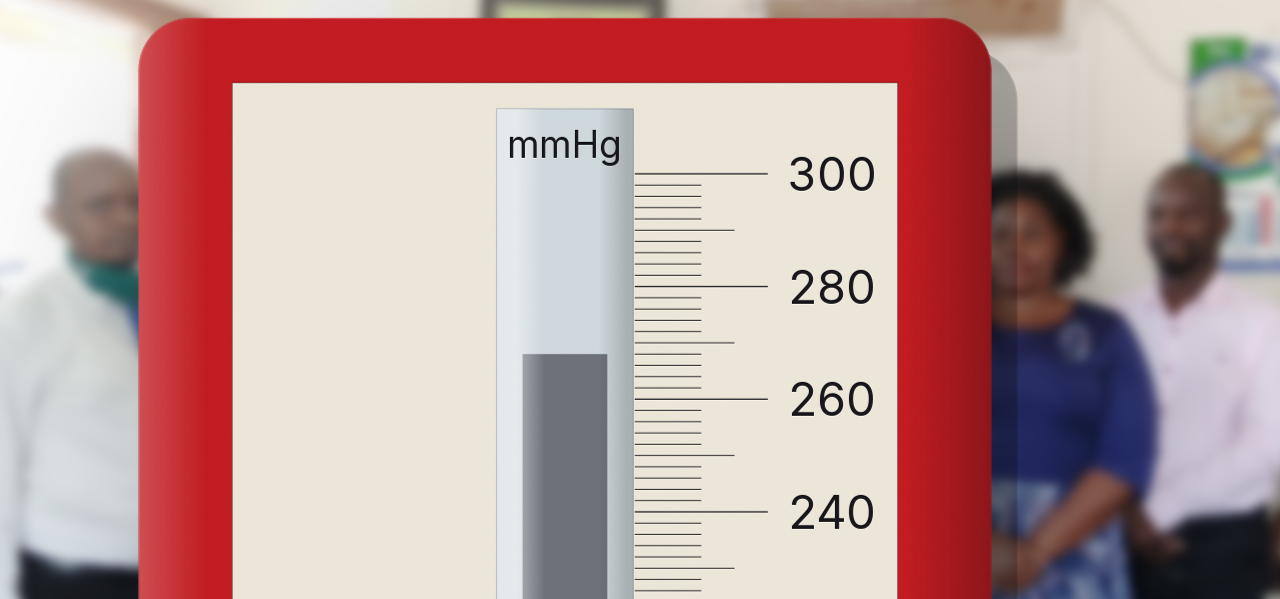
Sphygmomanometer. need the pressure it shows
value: 268 mmHg
